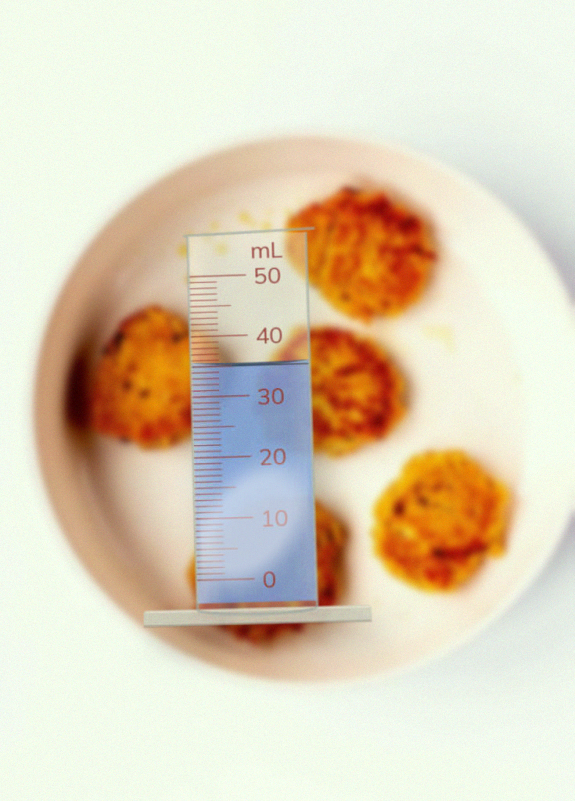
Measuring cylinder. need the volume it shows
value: 35 mL
